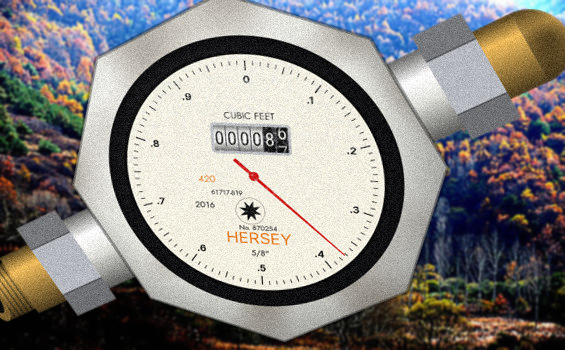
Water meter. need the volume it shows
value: 86.37 ft³
